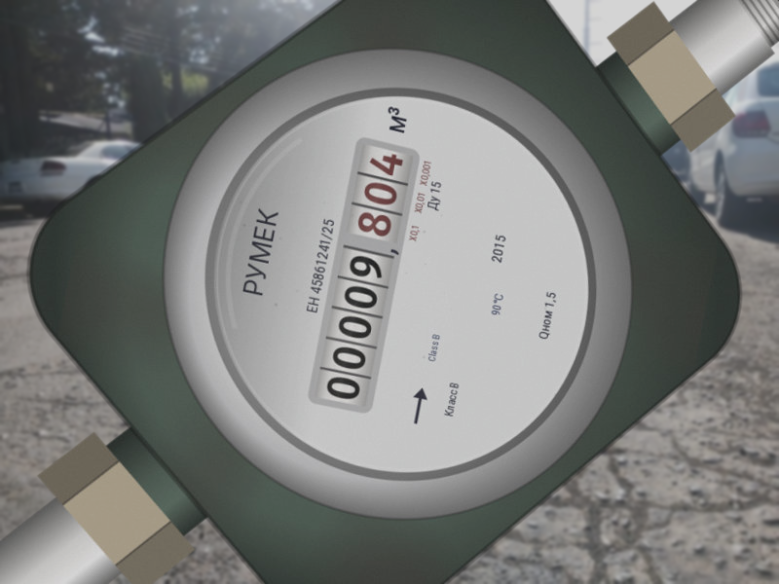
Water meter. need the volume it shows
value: 9.804 m³
